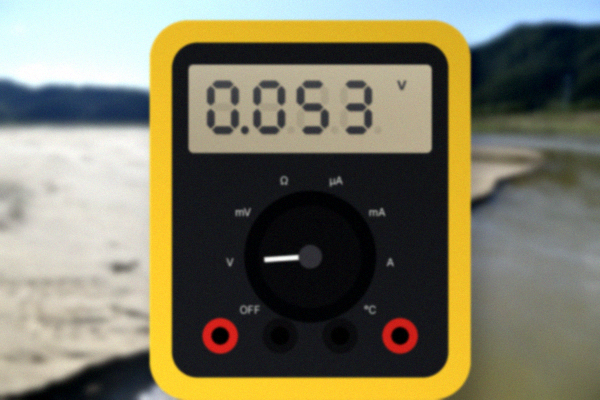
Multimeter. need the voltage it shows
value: 0.053 V
